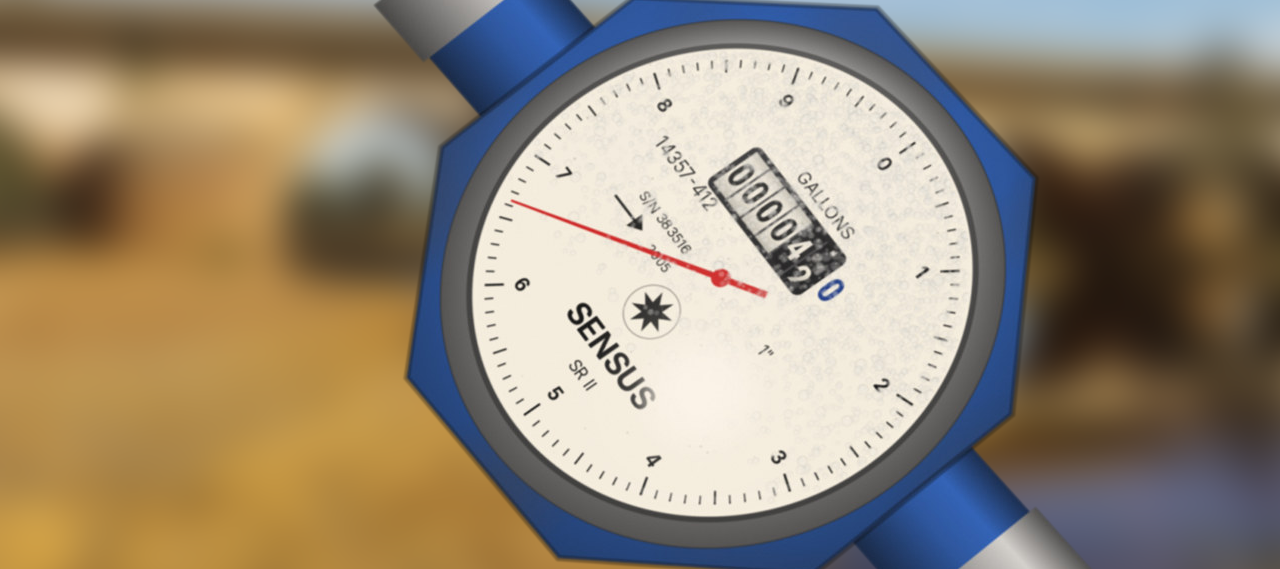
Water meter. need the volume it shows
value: 416.6 gal
